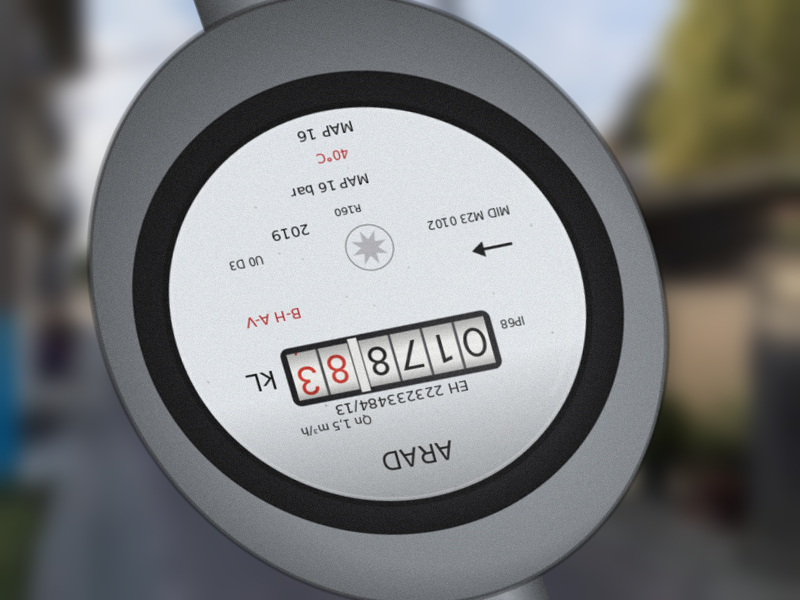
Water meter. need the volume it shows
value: 178.83 kL
